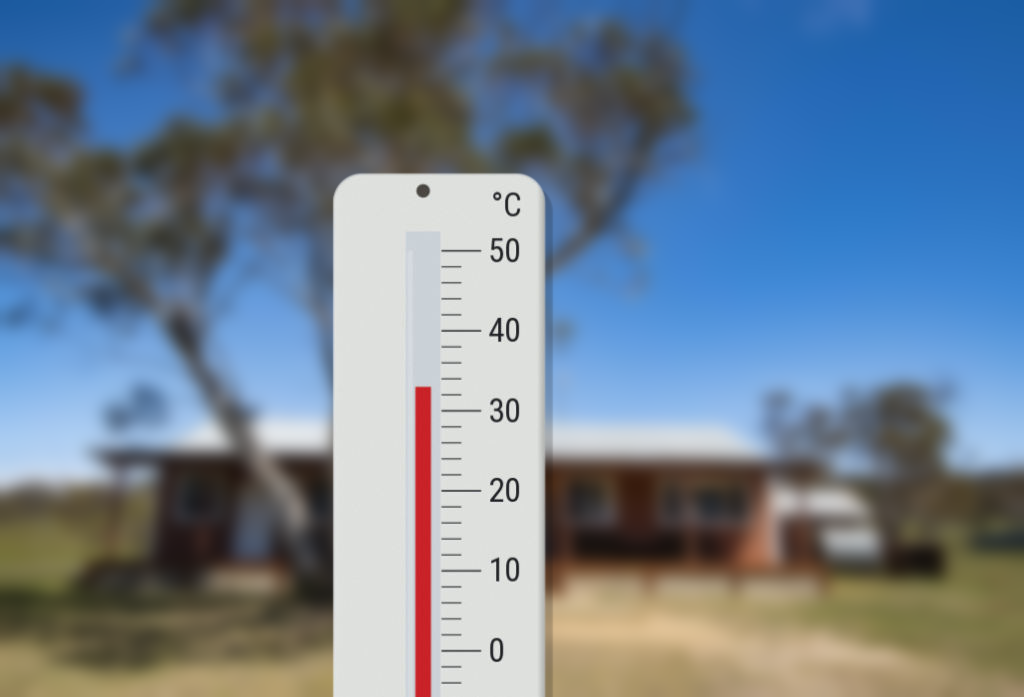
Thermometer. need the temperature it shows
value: 33 °C
